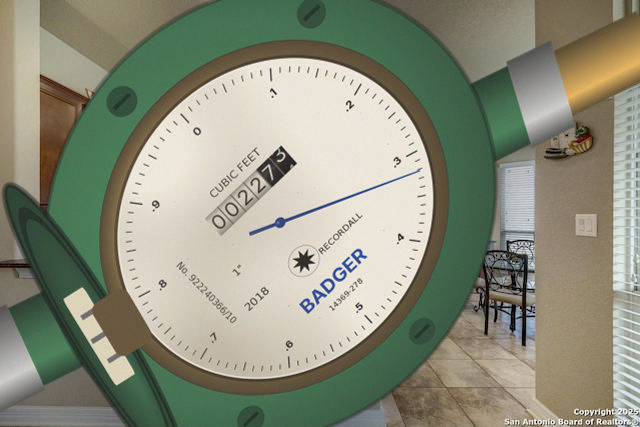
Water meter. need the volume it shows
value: 2273.32 ft³
